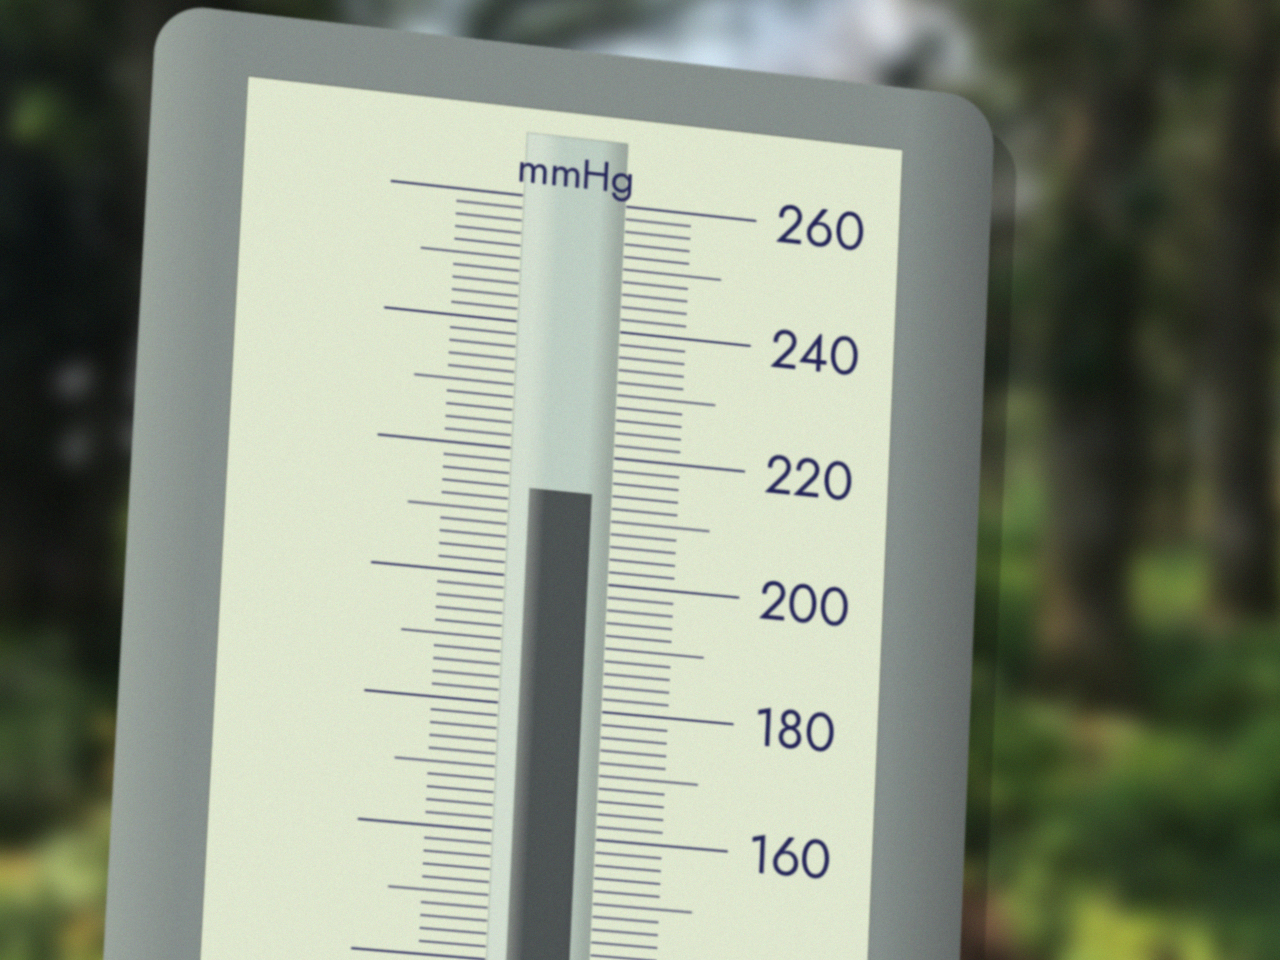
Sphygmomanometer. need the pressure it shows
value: 214 mmHg
